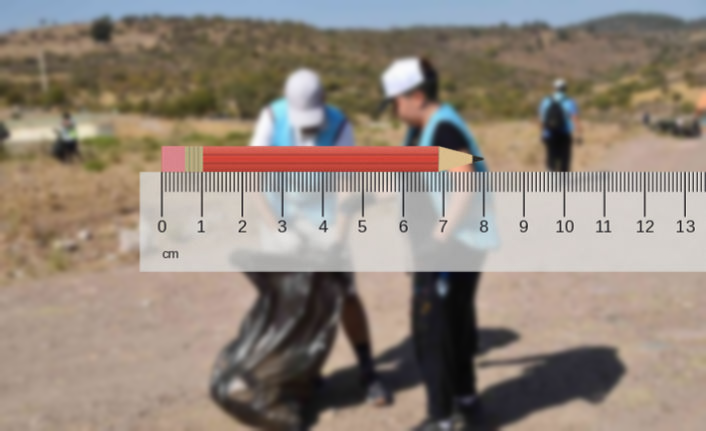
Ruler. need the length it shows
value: 8 cm
